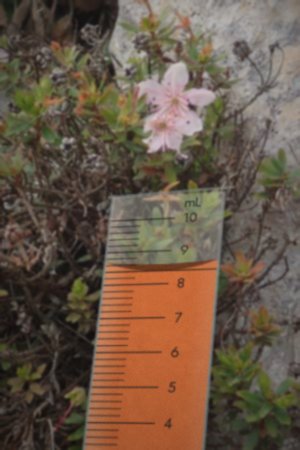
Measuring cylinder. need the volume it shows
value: 8.4 mL
